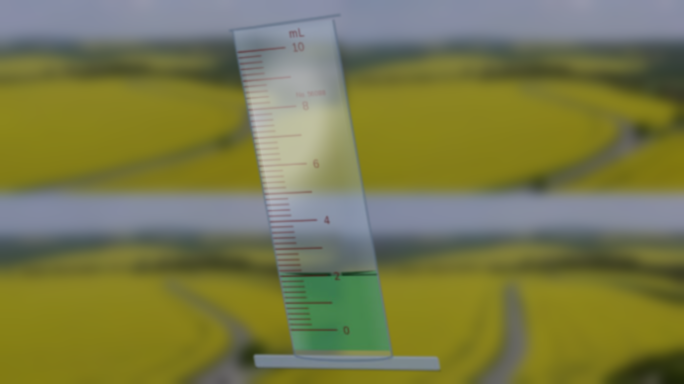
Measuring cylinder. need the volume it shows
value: 2 mL
